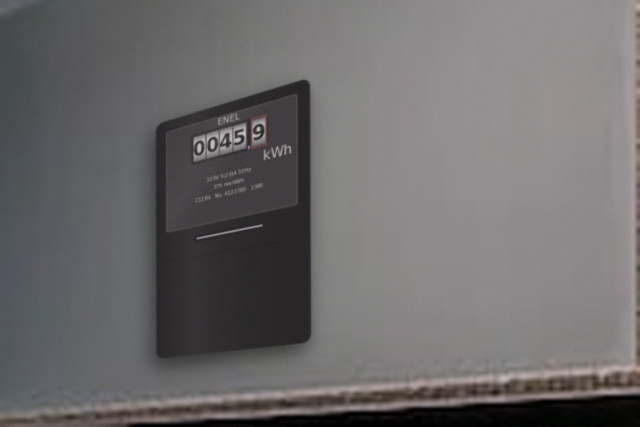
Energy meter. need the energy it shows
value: 45.9 kWh
